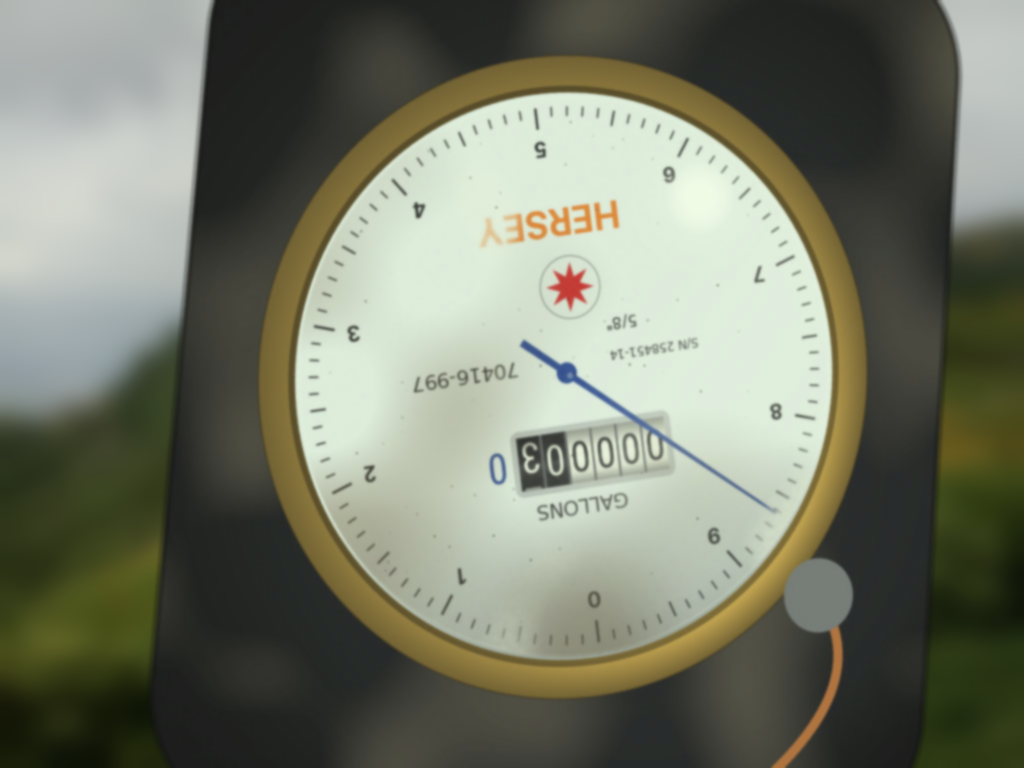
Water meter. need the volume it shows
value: 28.6 gal
